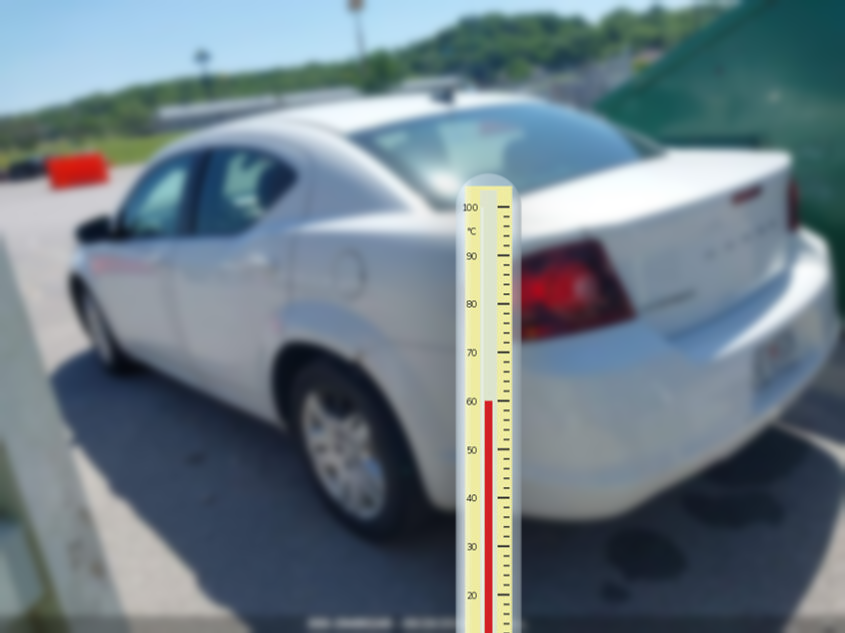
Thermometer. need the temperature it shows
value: 60 °C
